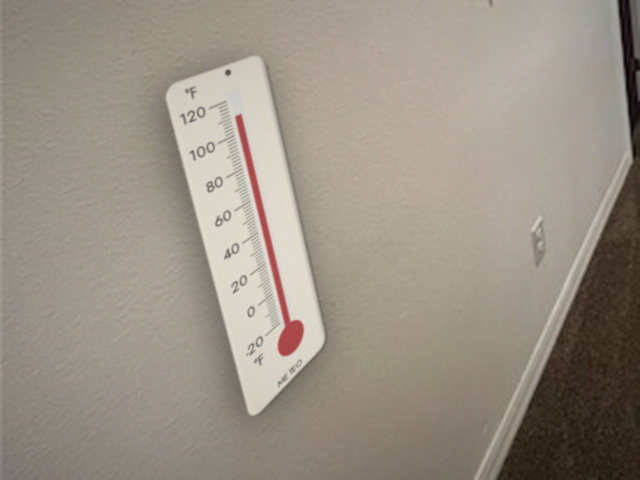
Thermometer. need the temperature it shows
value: 110 °F
